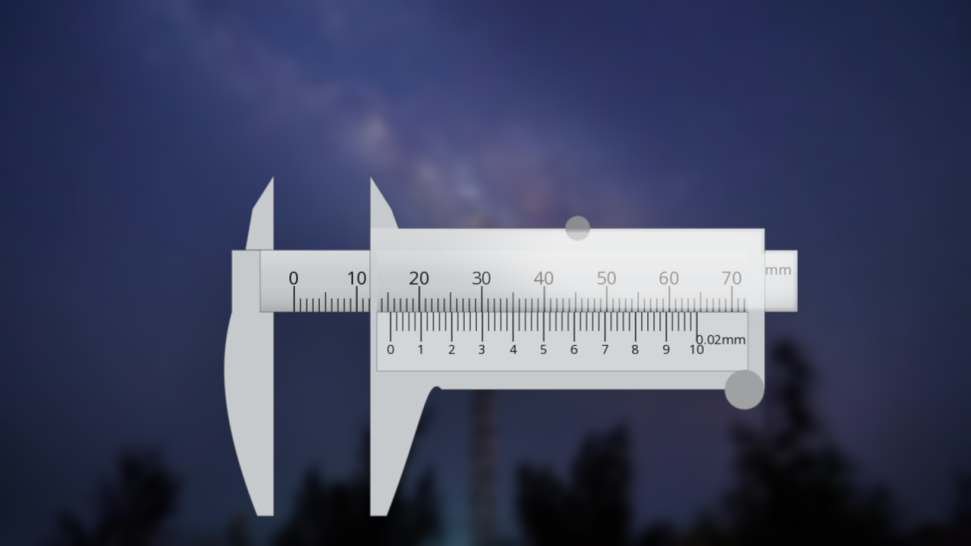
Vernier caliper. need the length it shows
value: 15.4 mm
